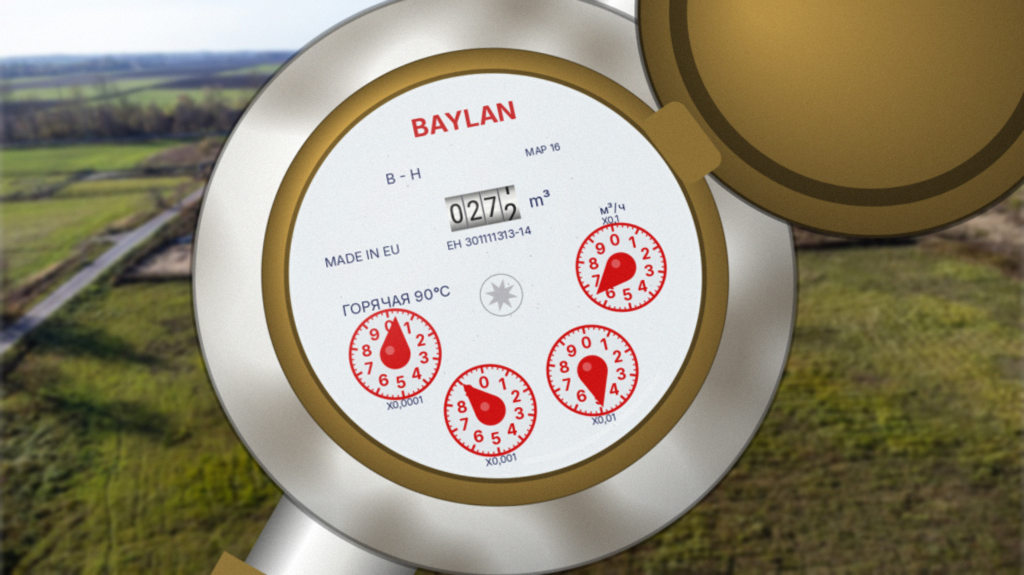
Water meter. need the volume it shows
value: 271.6490 m³
